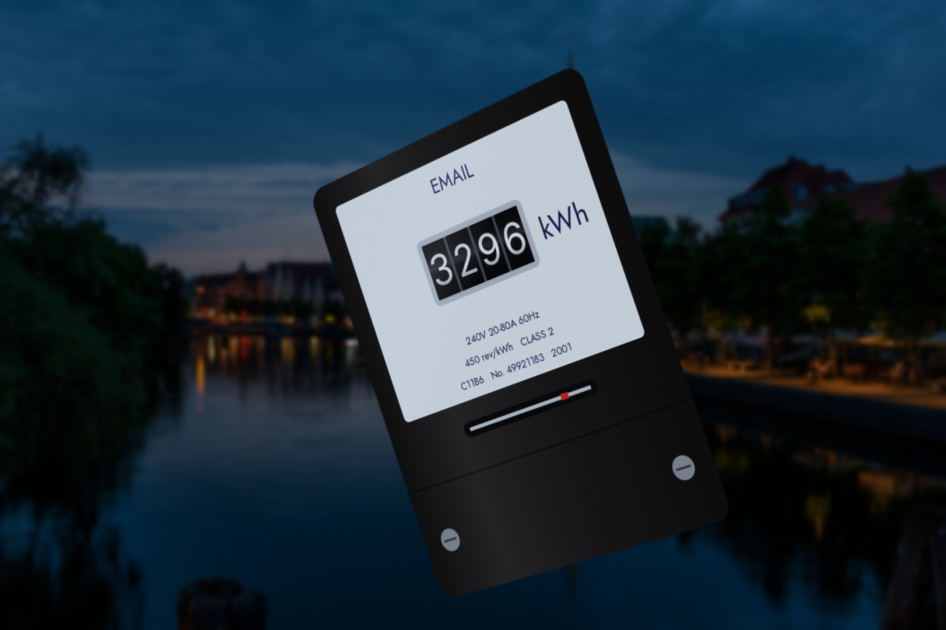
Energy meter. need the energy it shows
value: 3296 kWh
